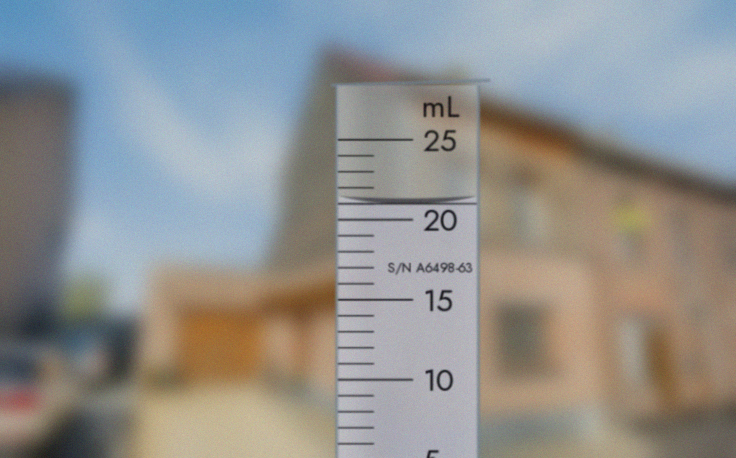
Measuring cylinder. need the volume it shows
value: 21 mL
